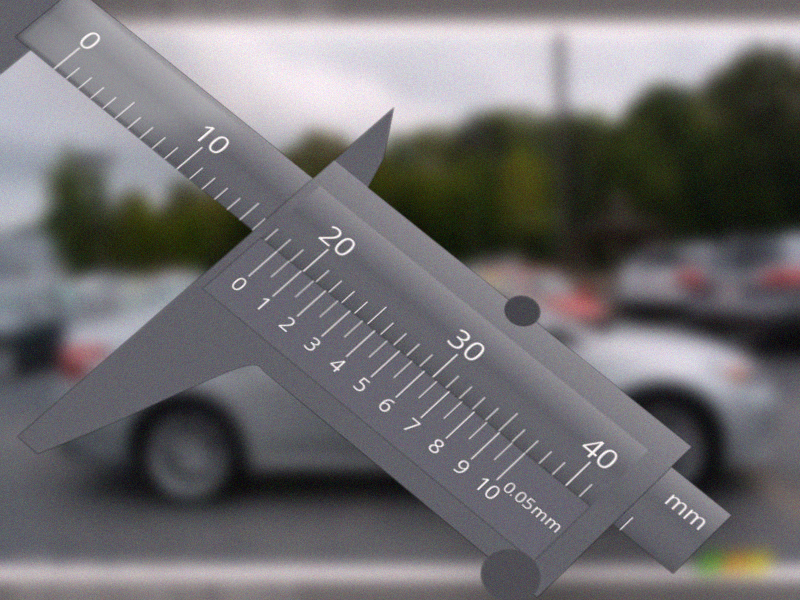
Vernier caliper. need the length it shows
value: 18.0 mm
